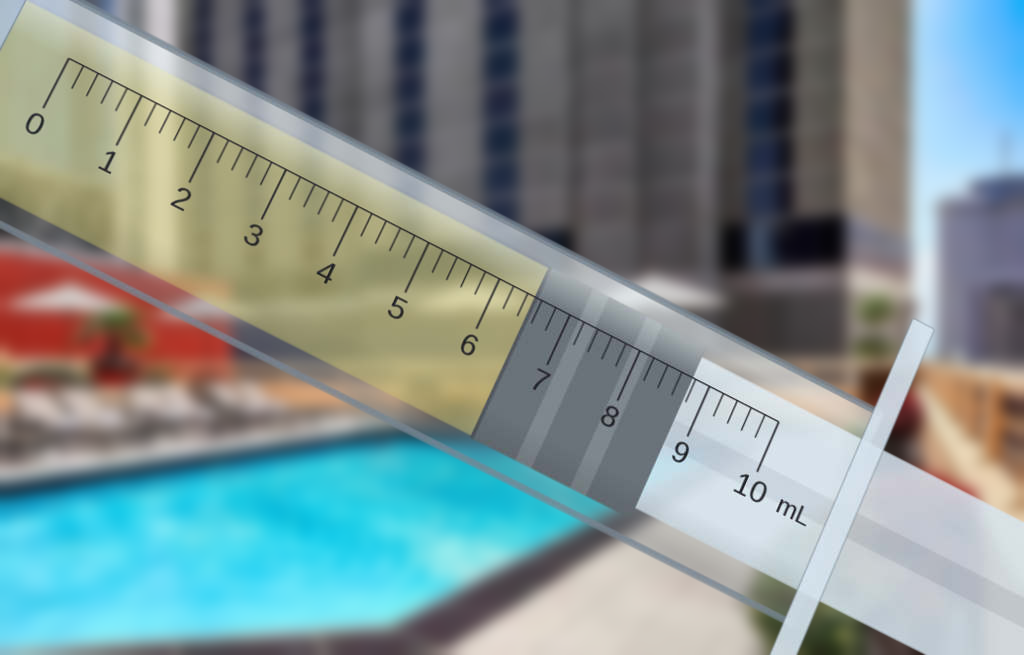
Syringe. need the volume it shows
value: 6.5 mL
